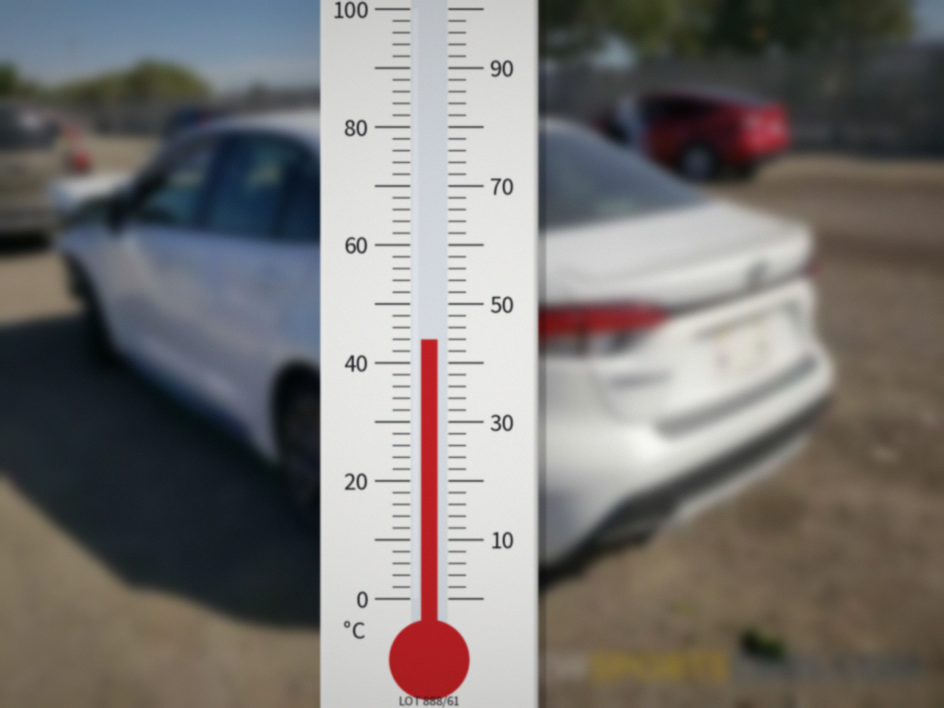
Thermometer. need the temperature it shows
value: 44 °C
